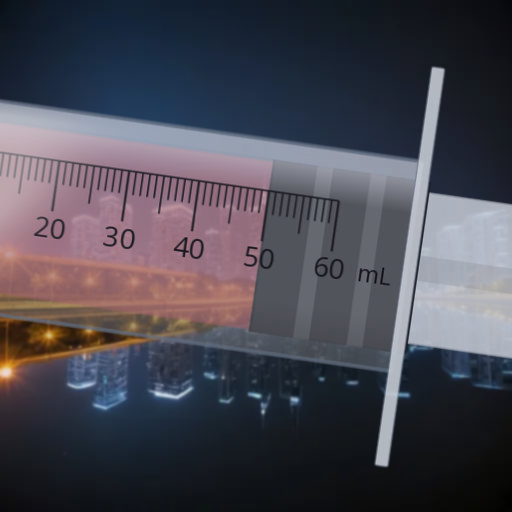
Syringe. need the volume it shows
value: 50 mL
